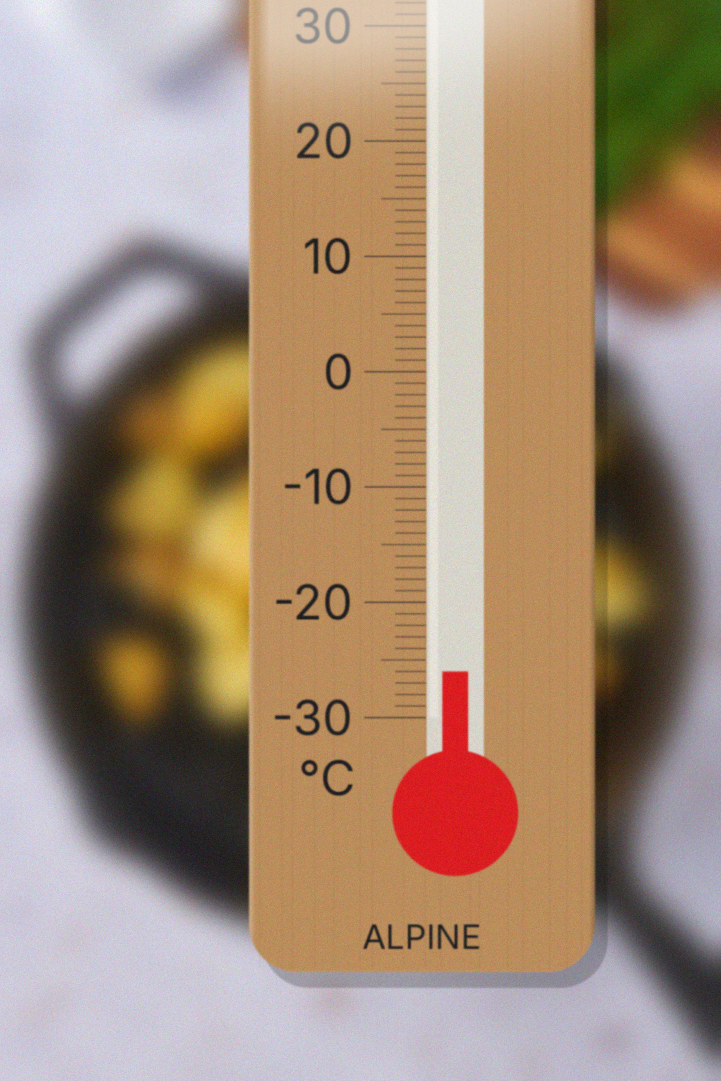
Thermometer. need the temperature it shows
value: -26 °C
